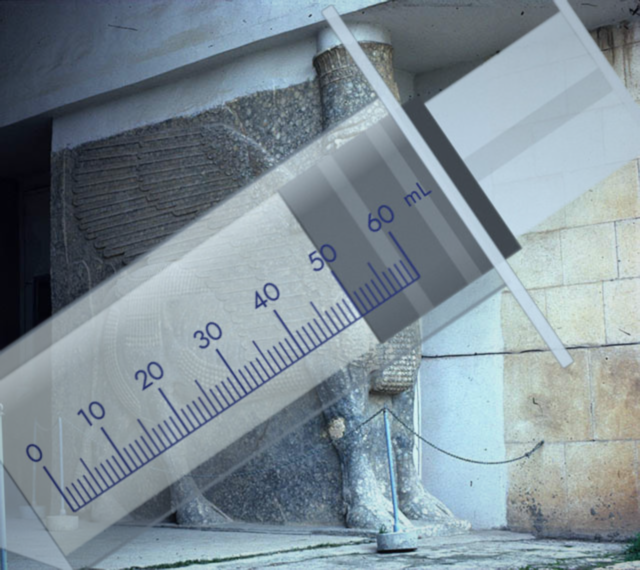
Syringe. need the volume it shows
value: 50 mL
